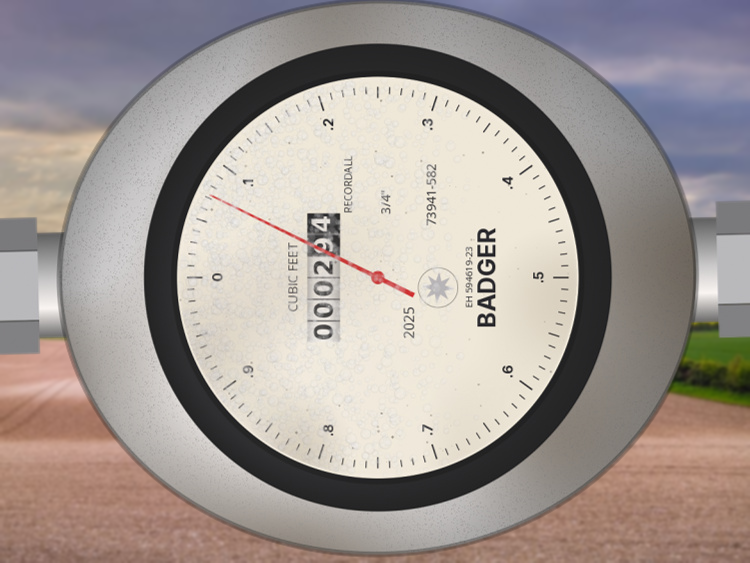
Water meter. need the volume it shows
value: 294.07 ft³
